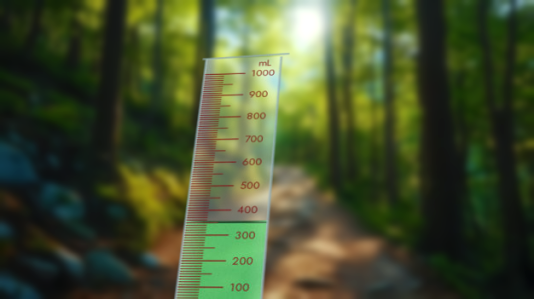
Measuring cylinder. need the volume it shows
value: 350 mL
